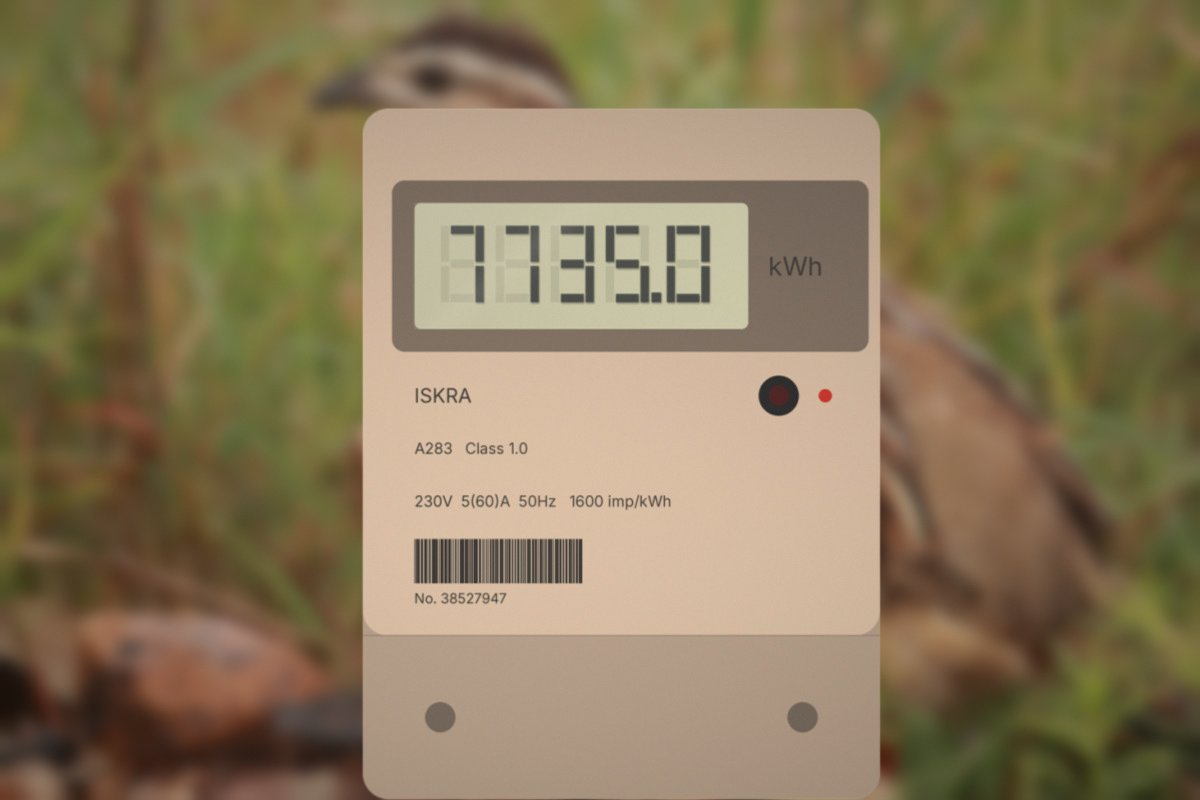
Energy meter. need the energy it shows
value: 7735.0 kWh
